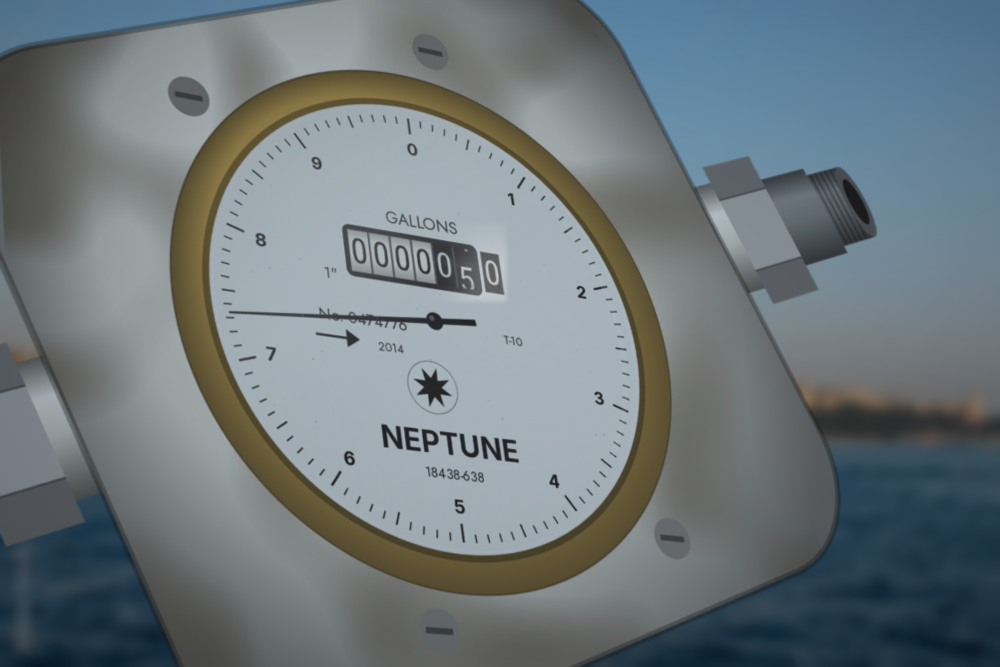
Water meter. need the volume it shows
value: 47.3 gal
